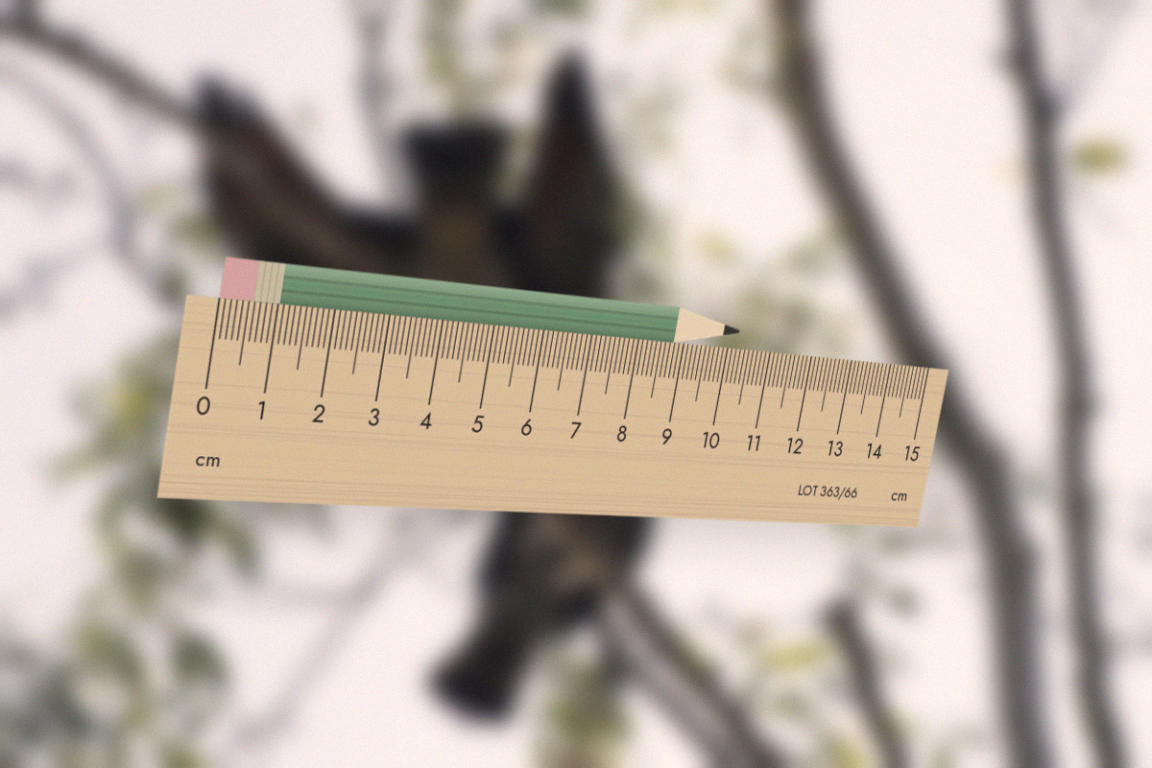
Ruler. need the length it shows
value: 10.2 cm
